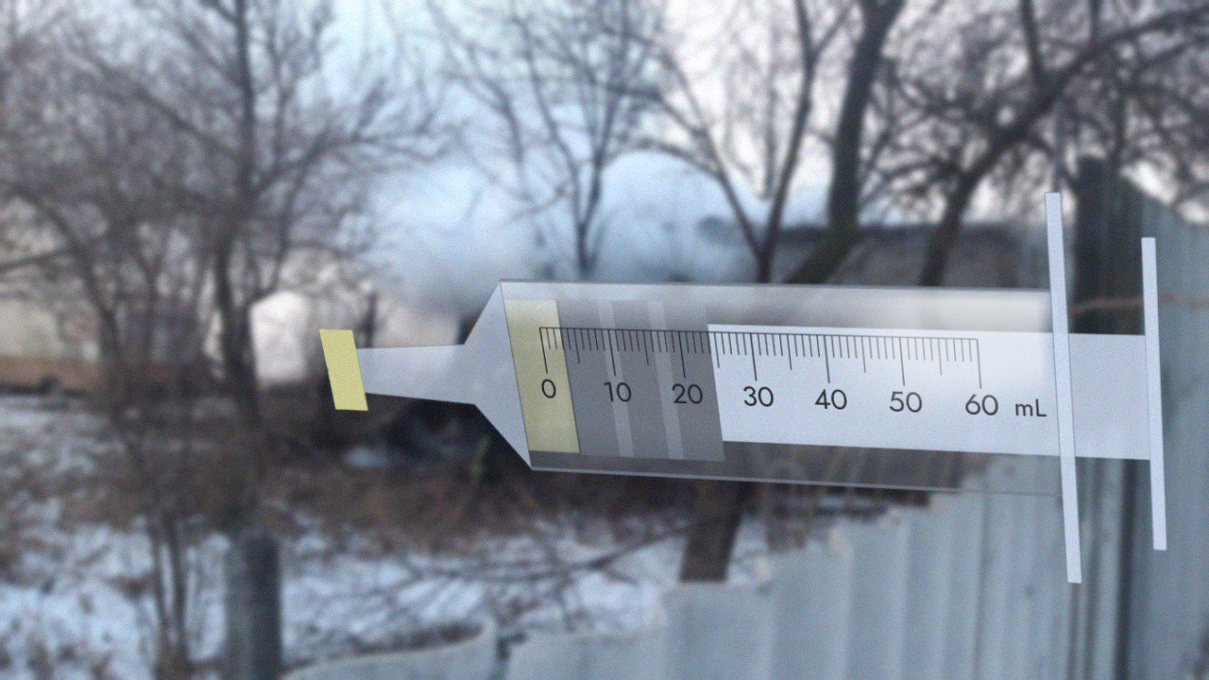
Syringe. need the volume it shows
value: 3 mL
